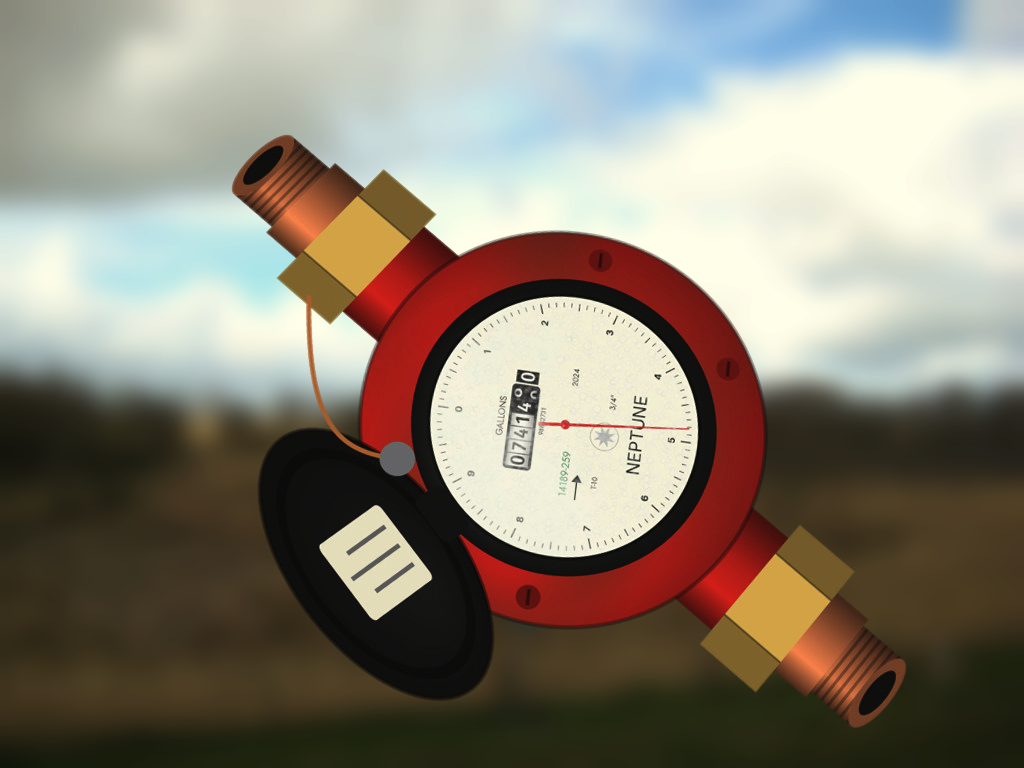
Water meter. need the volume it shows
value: 741484.8 gal
